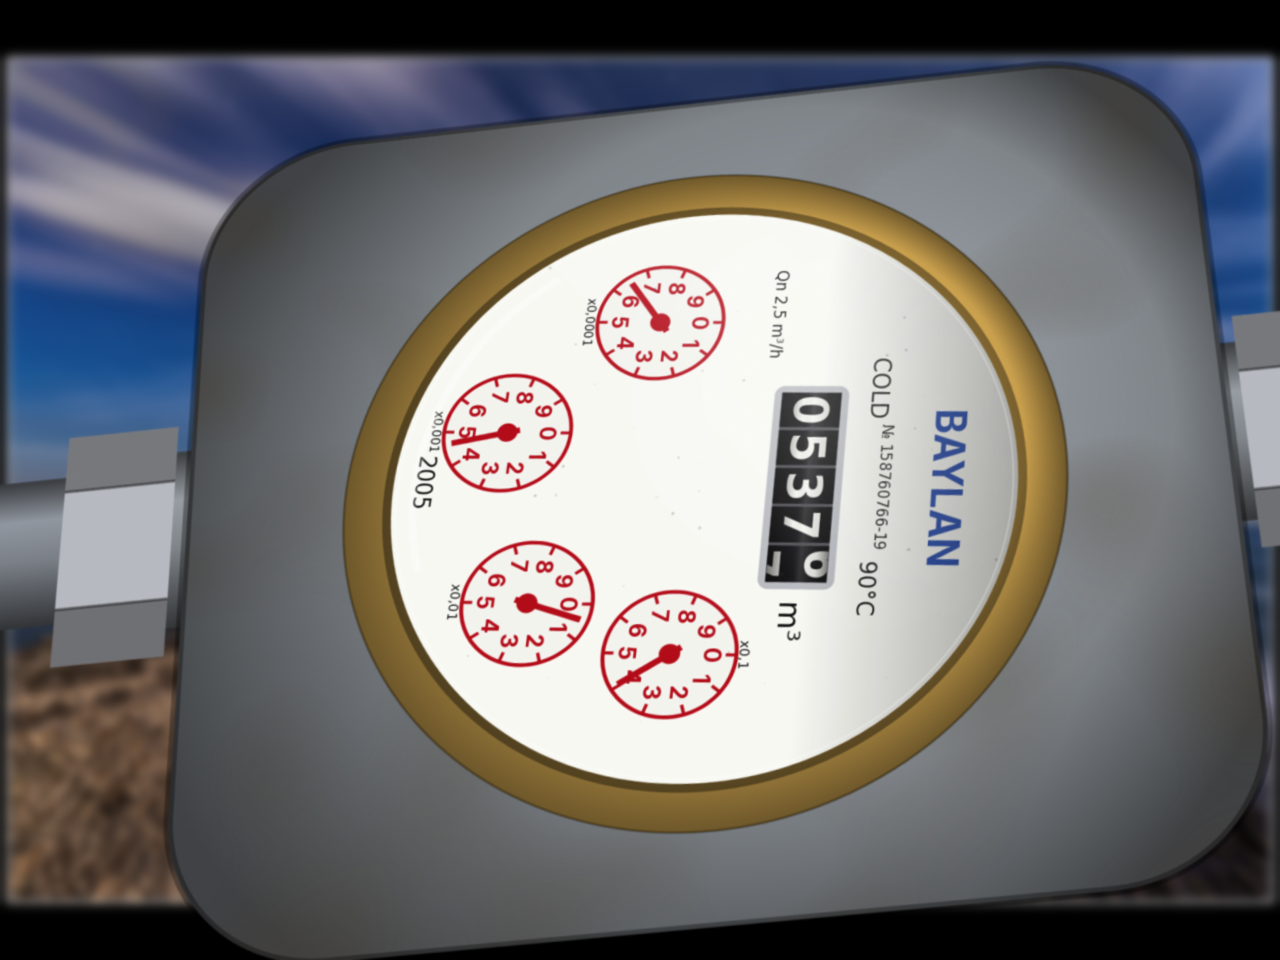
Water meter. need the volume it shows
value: 5376.4046 m³
